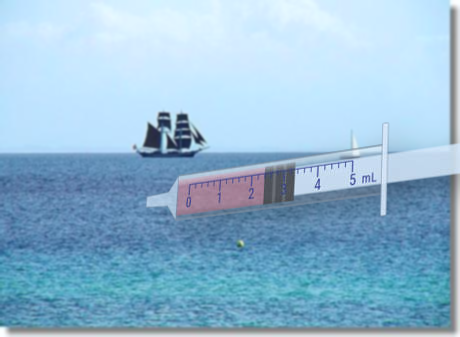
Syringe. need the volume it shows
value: 2.4 mL
